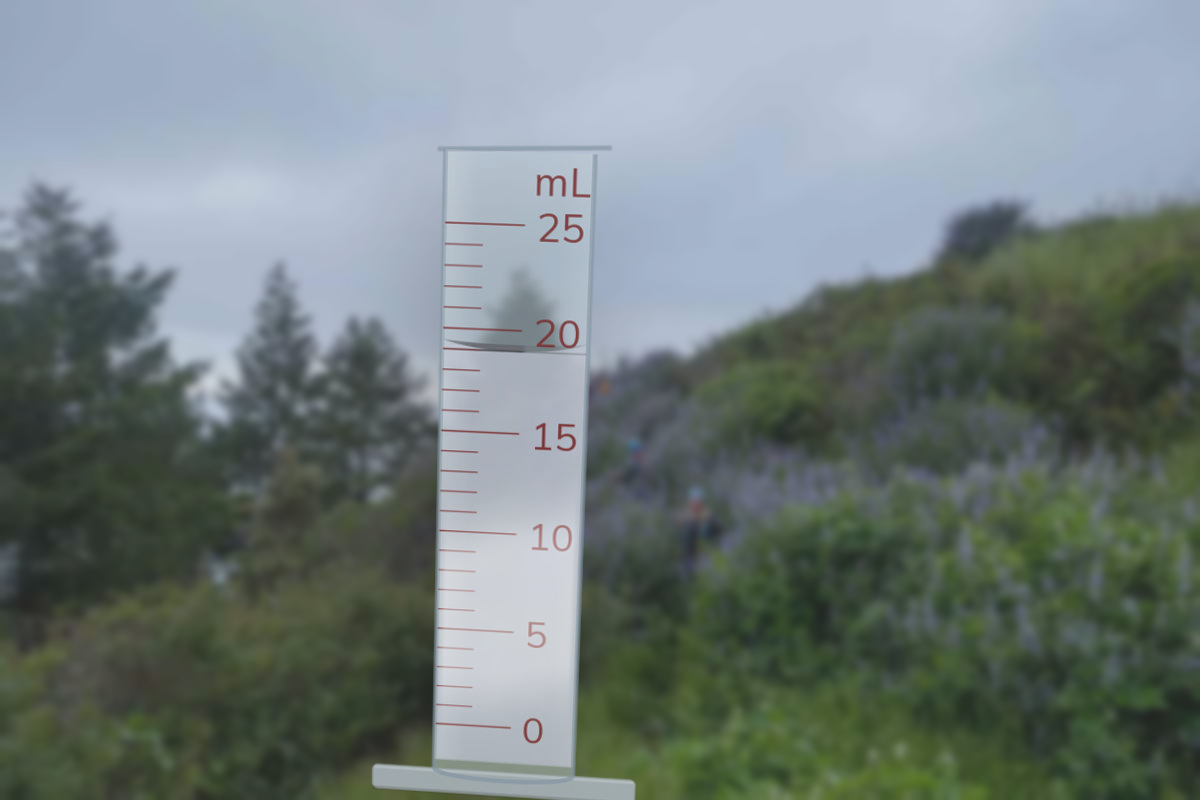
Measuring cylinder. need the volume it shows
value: 19 mL
